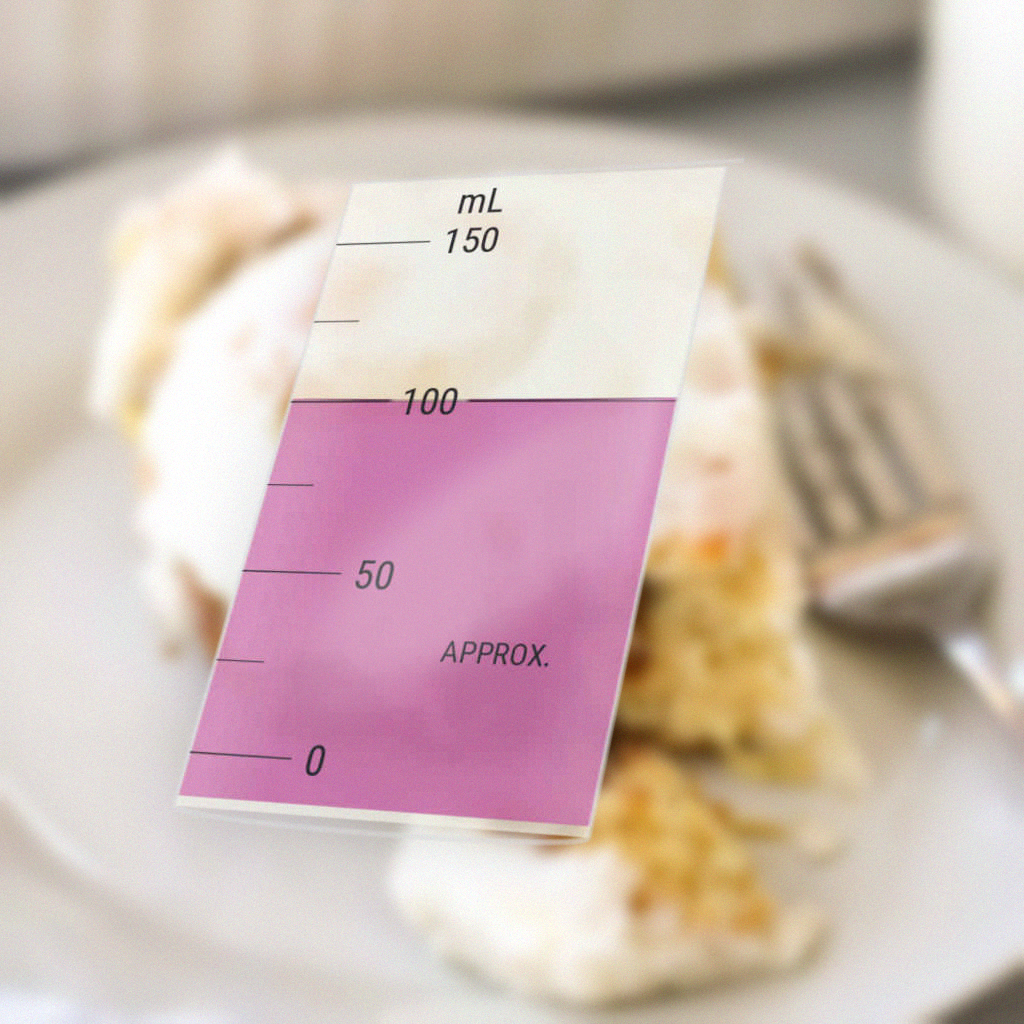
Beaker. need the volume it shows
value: 100 mL
